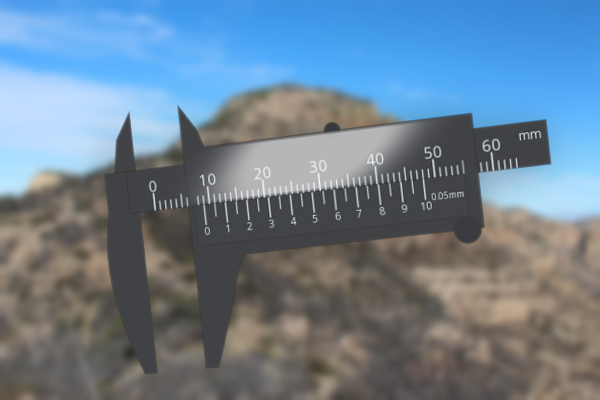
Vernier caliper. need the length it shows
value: 9.0 mm
